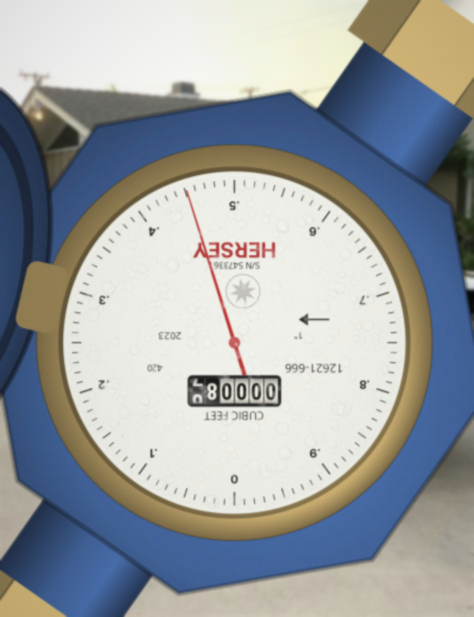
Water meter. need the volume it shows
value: 86.45 ft³
